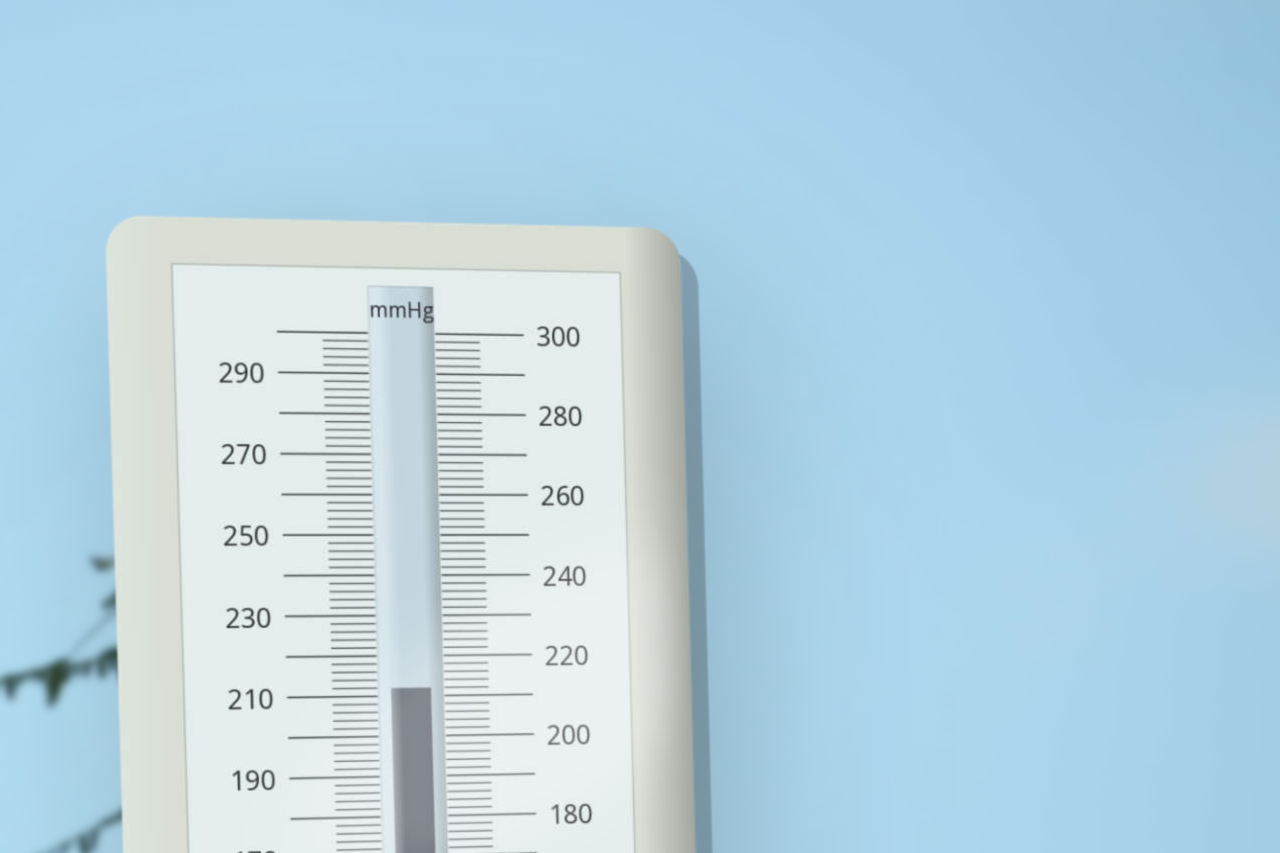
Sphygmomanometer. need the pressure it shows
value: 212 mmHg
